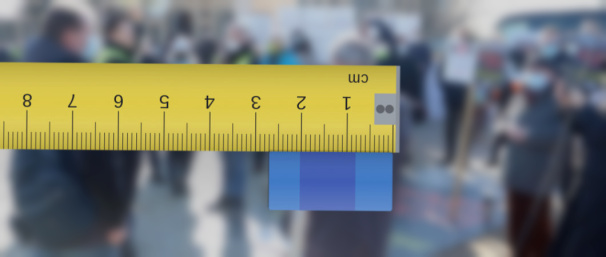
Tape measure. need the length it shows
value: 2.7 cm
